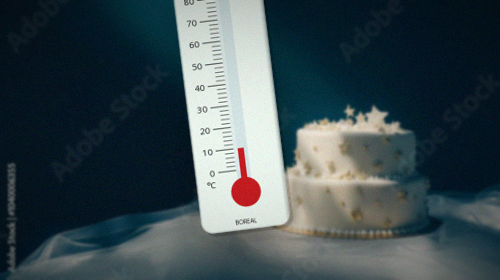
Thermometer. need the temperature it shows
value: 10 °C
